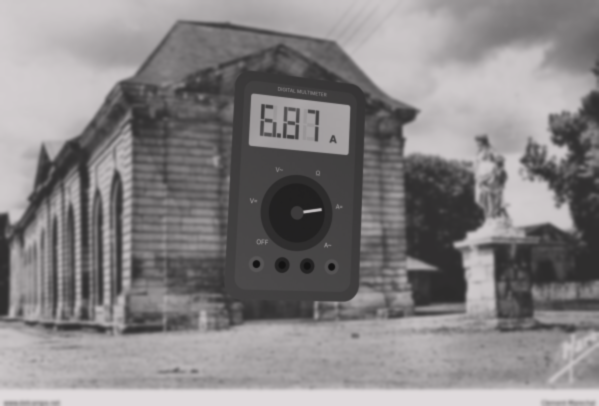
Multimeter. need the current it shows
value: 6.87 A
